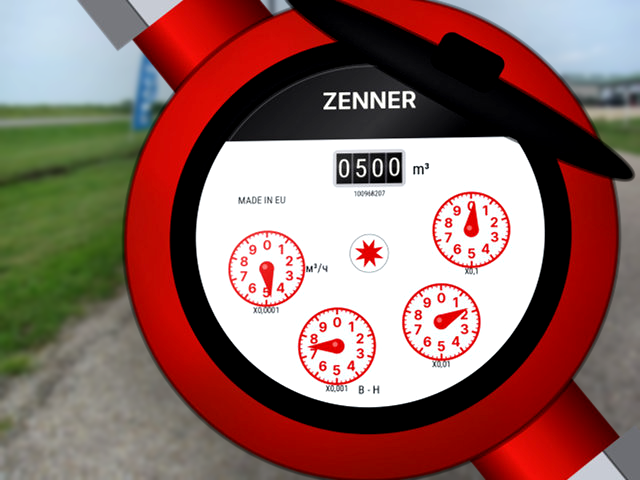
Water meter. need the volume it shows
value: 500.0174 m³
